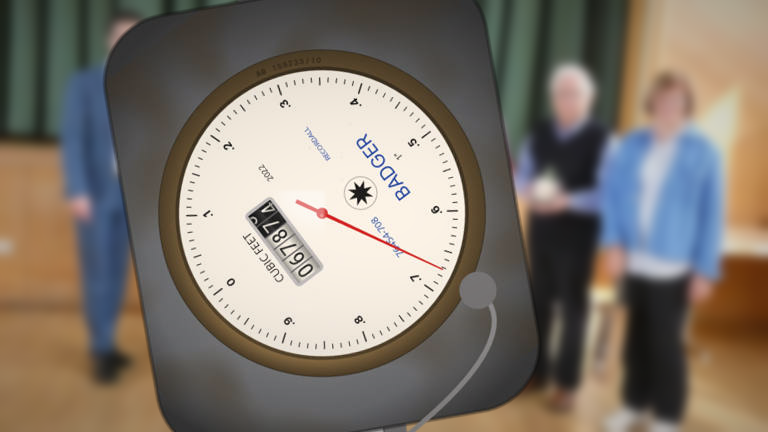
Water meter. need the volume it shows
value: 67873.67 ft³
